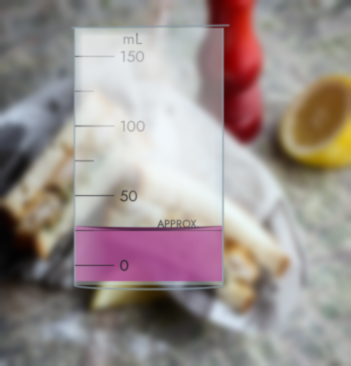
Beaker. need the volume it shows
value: 25 mL
